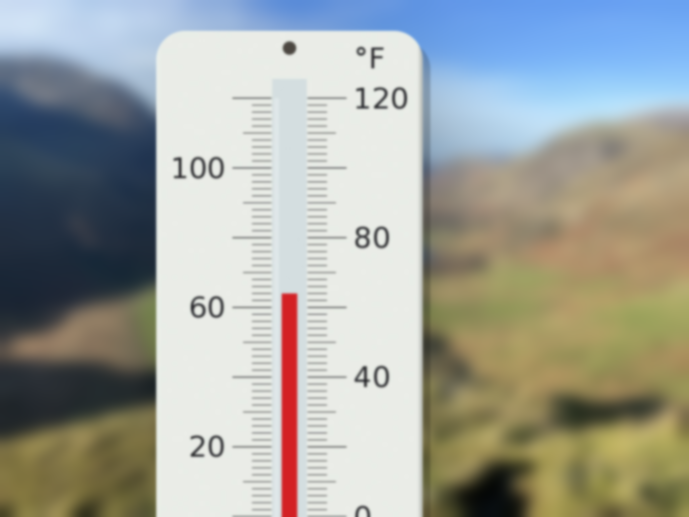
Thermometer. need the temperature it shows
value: 64 °F
